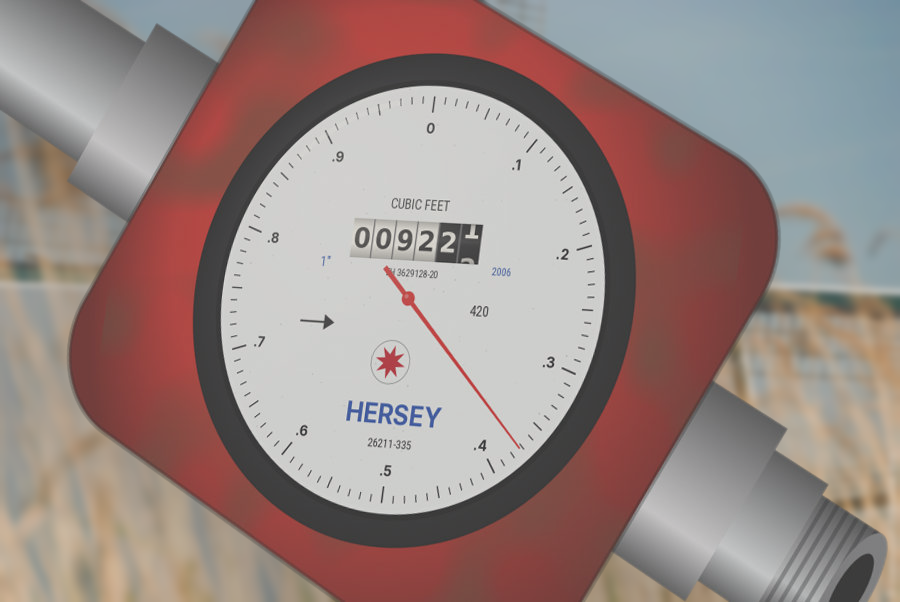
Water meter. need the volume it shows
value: 9221.37 ft³
